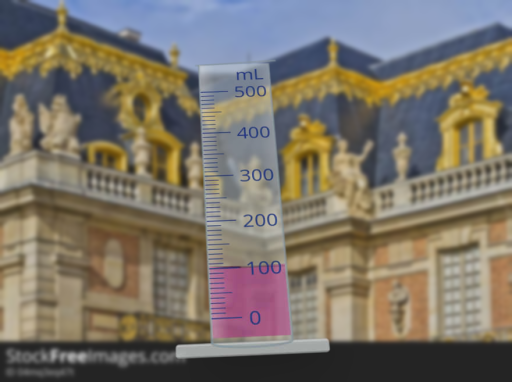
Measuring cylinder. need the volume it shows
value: 100 mL
